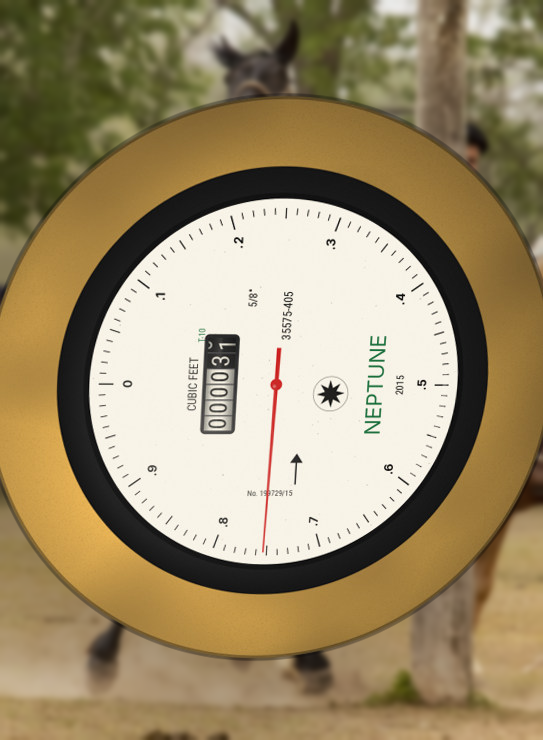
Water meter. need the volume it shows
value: 30.75 ft³
